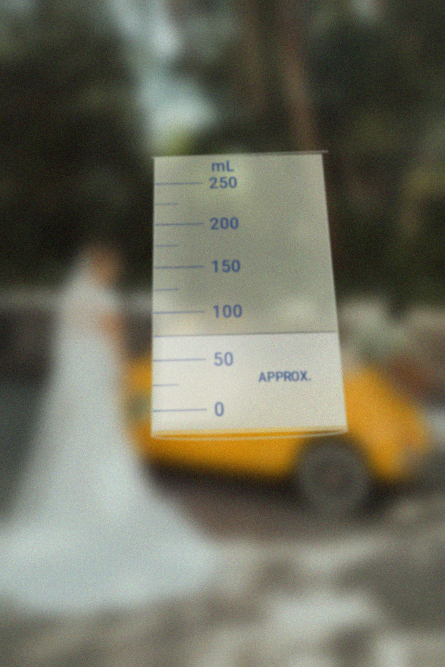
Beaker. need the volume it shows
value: 75 mL
